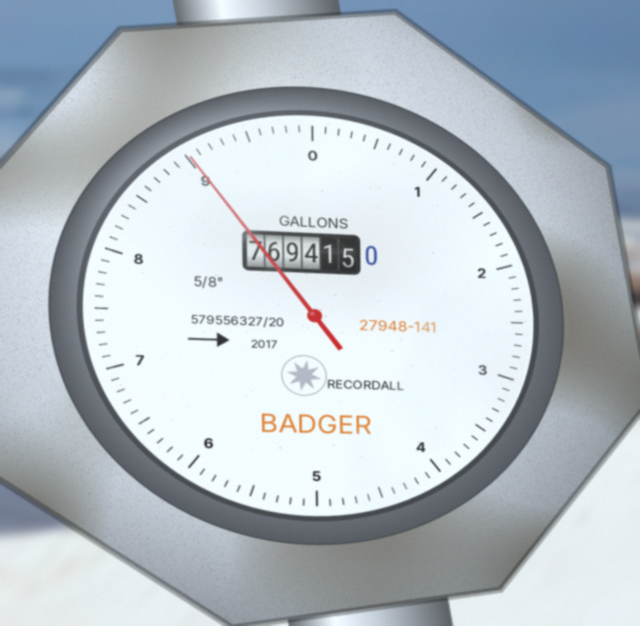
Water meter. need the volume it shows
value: 7694149.0 gal
